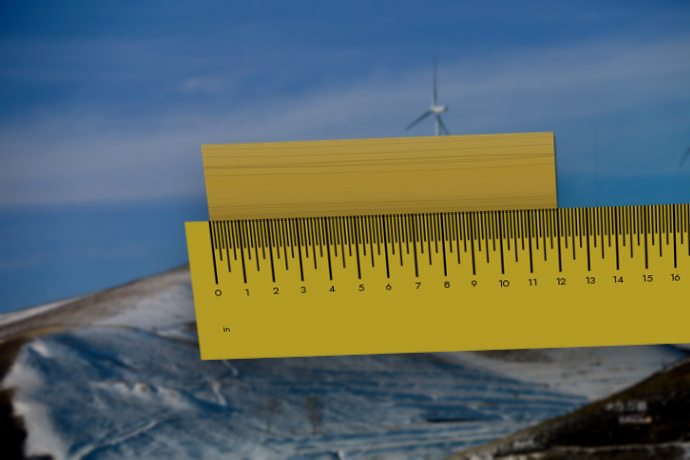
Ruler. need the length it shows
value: 12 in
